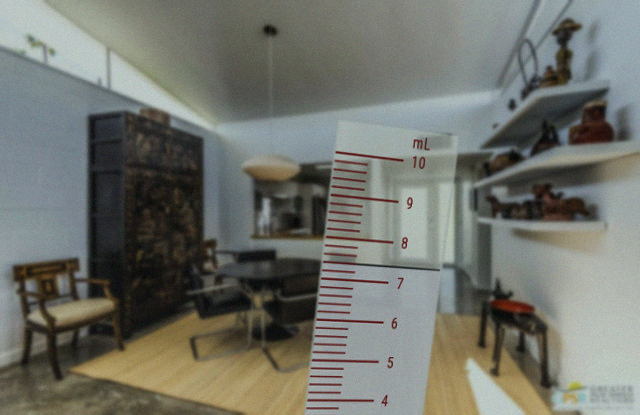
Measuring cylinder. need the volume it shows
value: 7.4 mL
